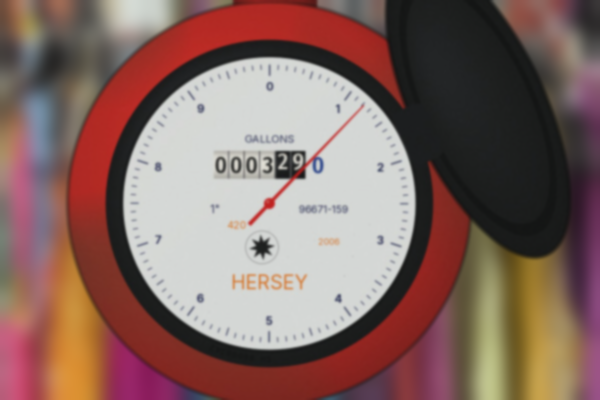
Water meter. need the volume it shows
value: 3291.2 gal
